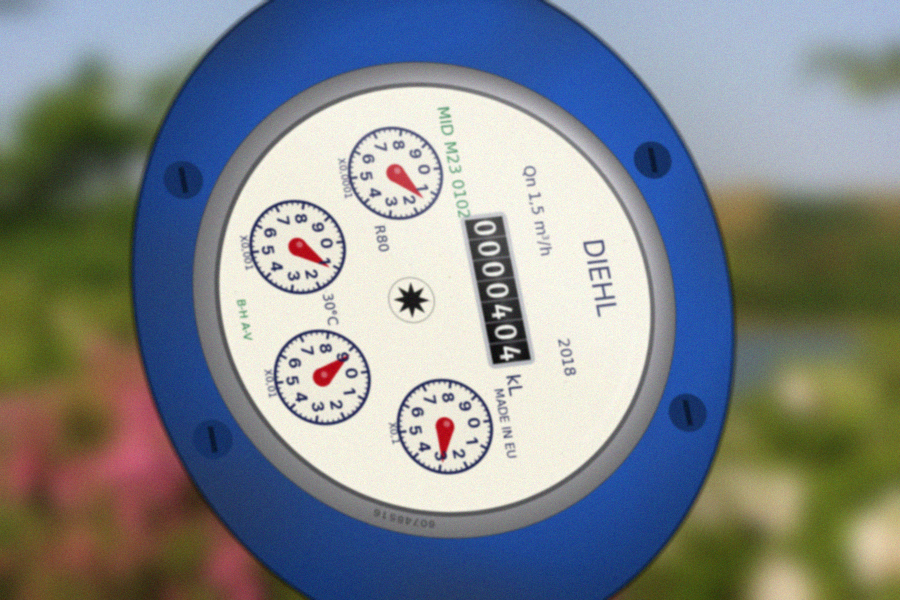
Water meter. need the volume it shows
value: 404.2911 kL
